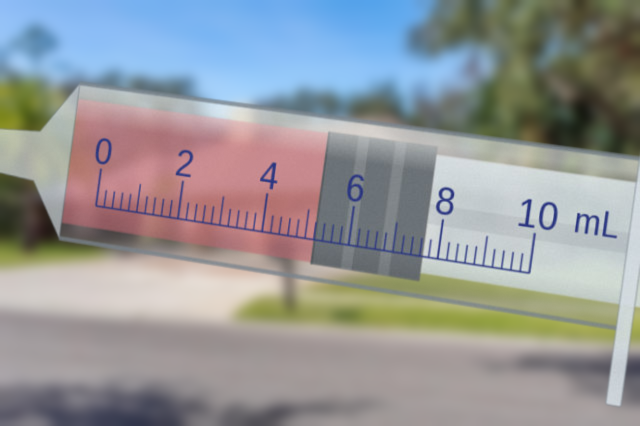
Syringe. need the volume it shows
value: 5.2 mL
